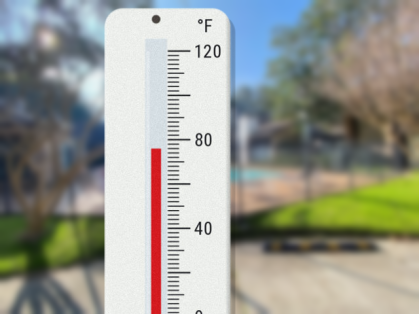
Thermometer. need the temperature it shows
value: 76 °F
